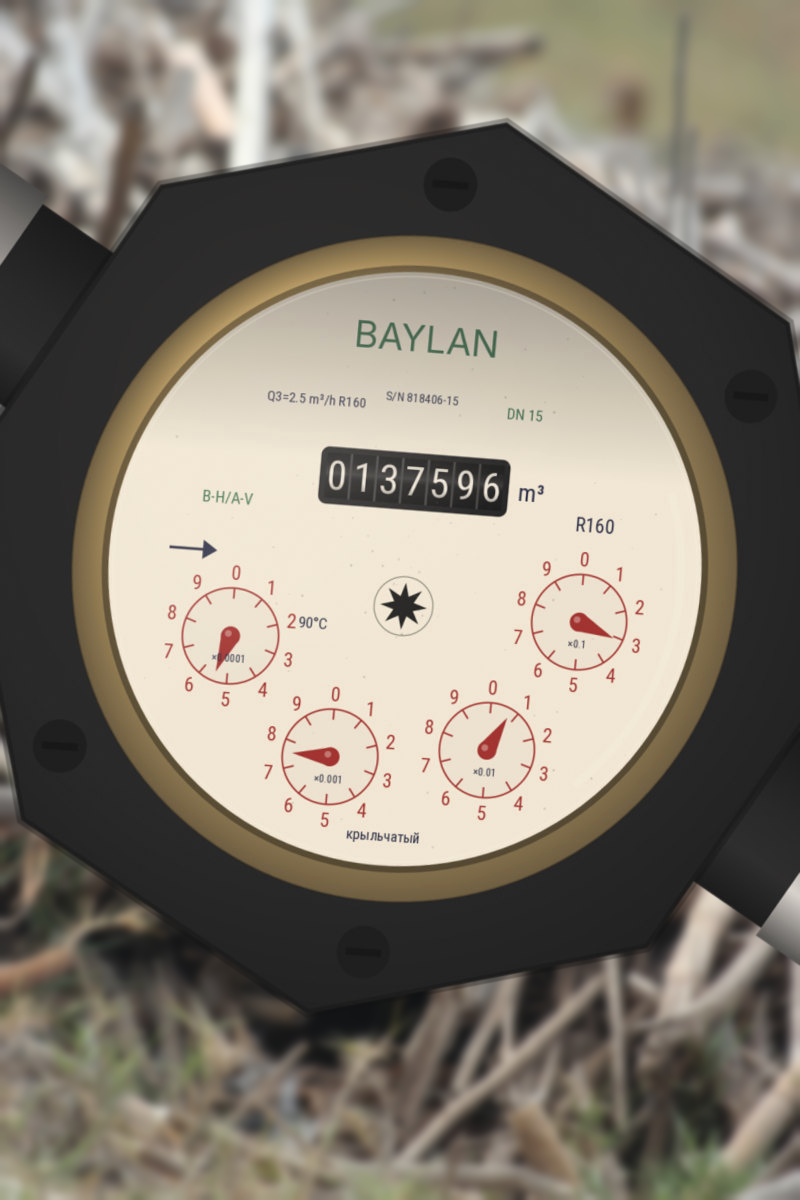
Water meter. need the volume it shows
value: 137596.3075 m³
